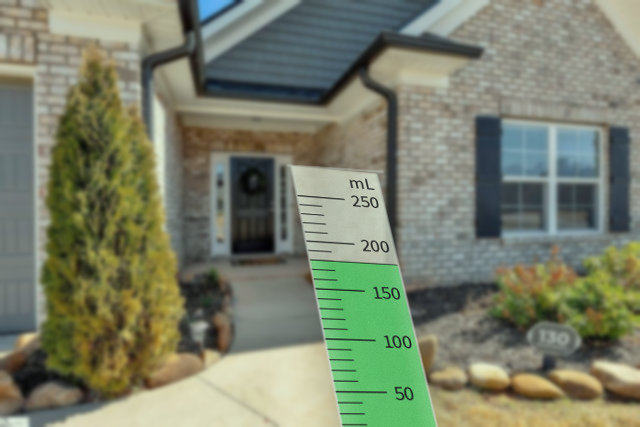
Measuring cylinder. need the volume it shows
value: 180 mL
